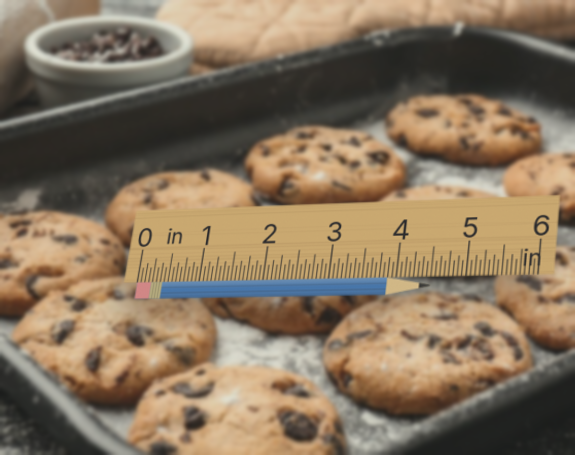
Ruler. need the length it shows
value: 4.5 in
